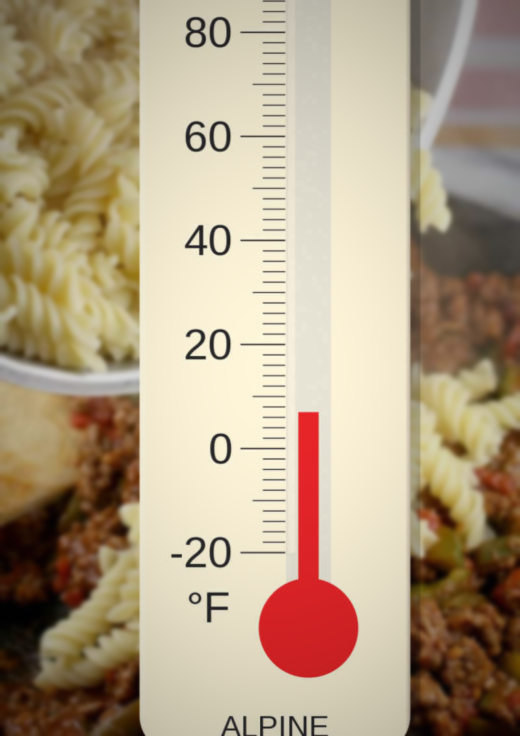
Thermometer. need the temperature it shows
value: 7 °F
